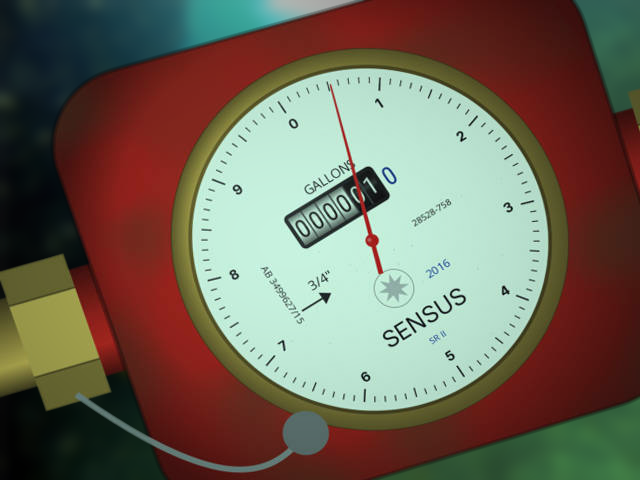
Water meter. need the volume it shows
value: 10.5 gal
